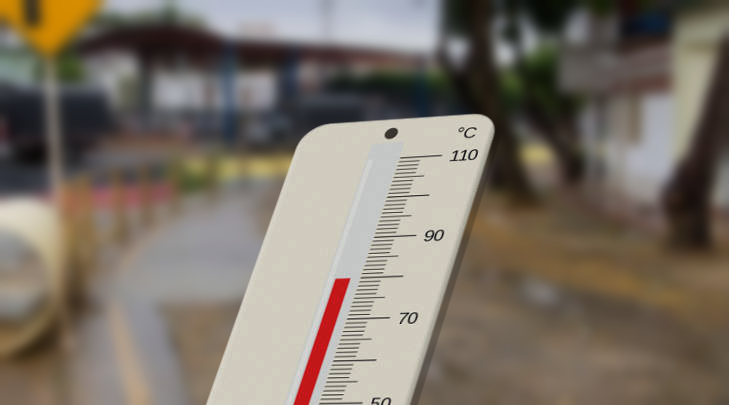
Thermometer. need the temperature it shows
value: 80 °C
